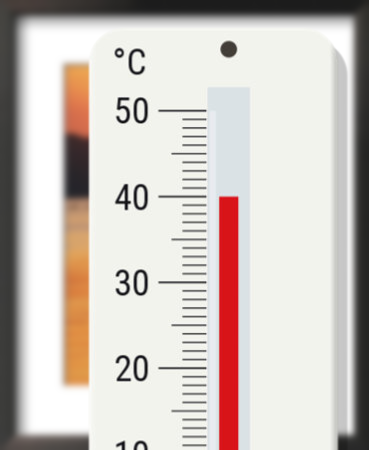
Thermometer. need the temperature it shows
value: 40 °C
